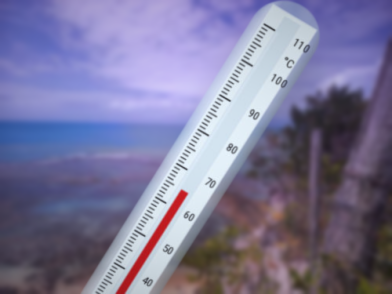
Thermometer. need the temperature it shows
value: 65 °C
